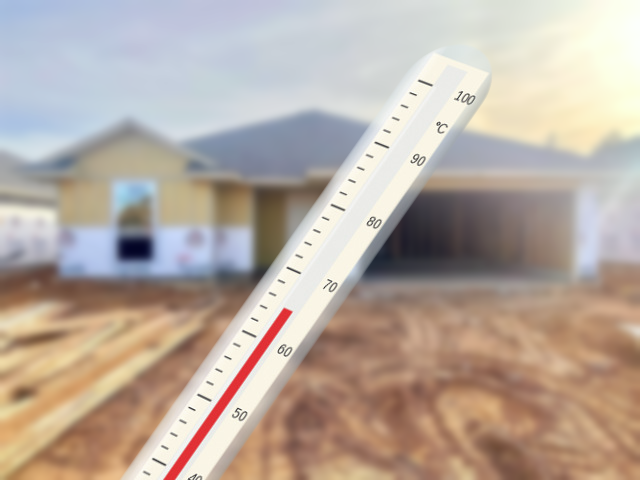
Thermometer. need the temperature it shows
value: 65 °C
